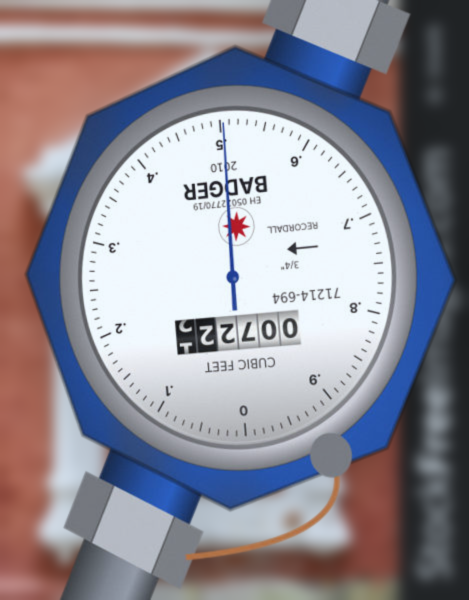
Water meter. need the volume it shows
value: 7221.50 ft³
